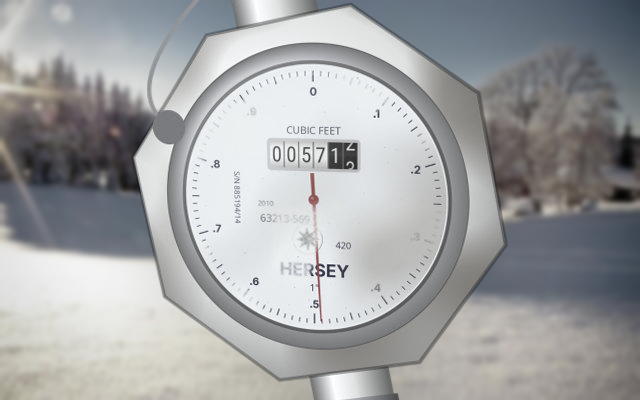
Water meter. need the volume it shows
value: 5712.49 ft³
